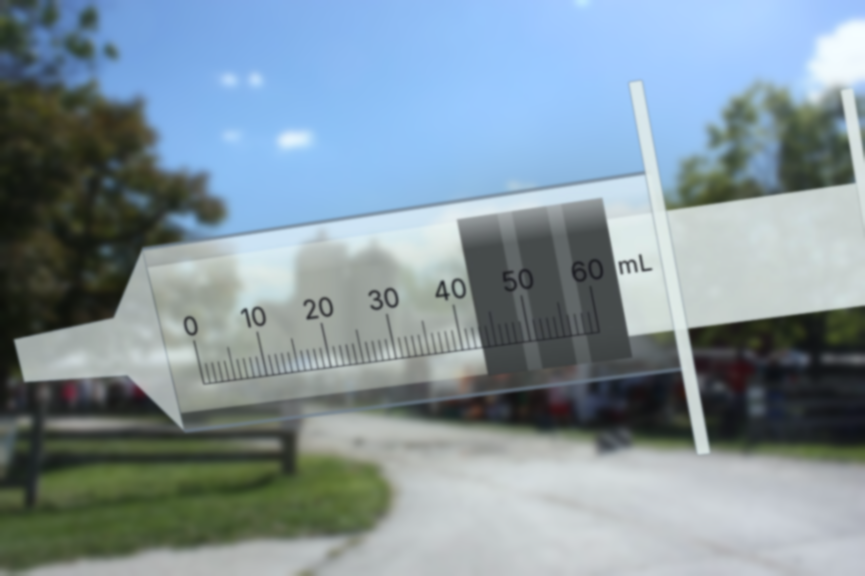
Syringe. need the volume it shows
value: 43 mL
